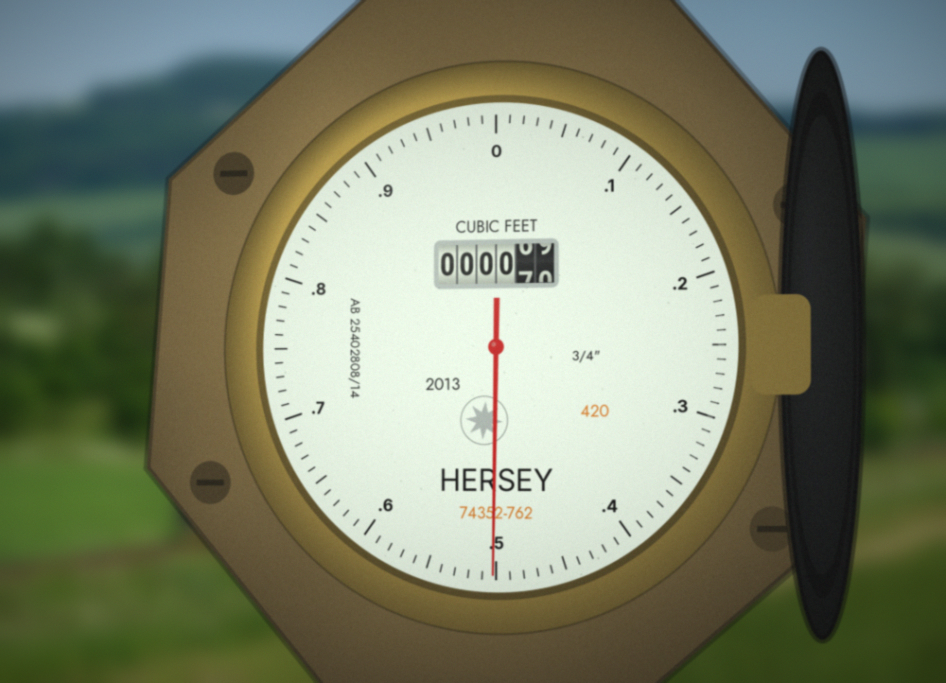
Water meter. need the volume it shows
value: 69.50 ft³
